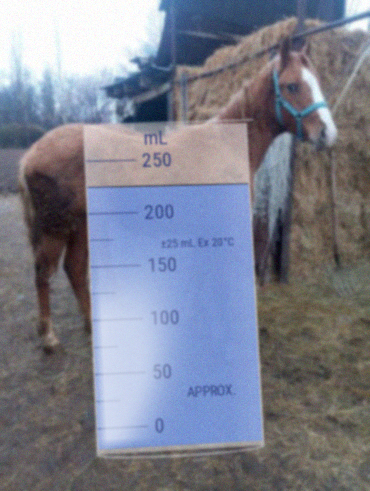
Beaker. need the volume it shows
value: 225 mL
